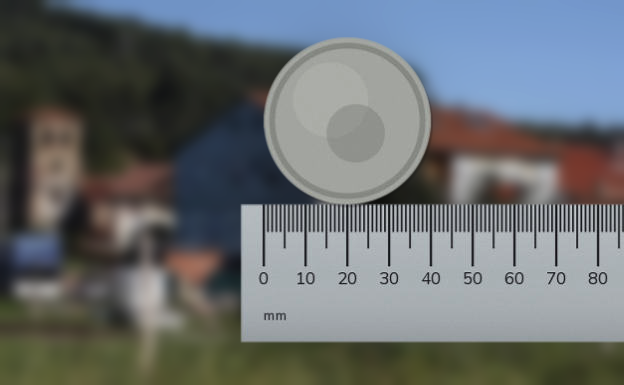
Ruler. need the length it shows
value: 40 mm
